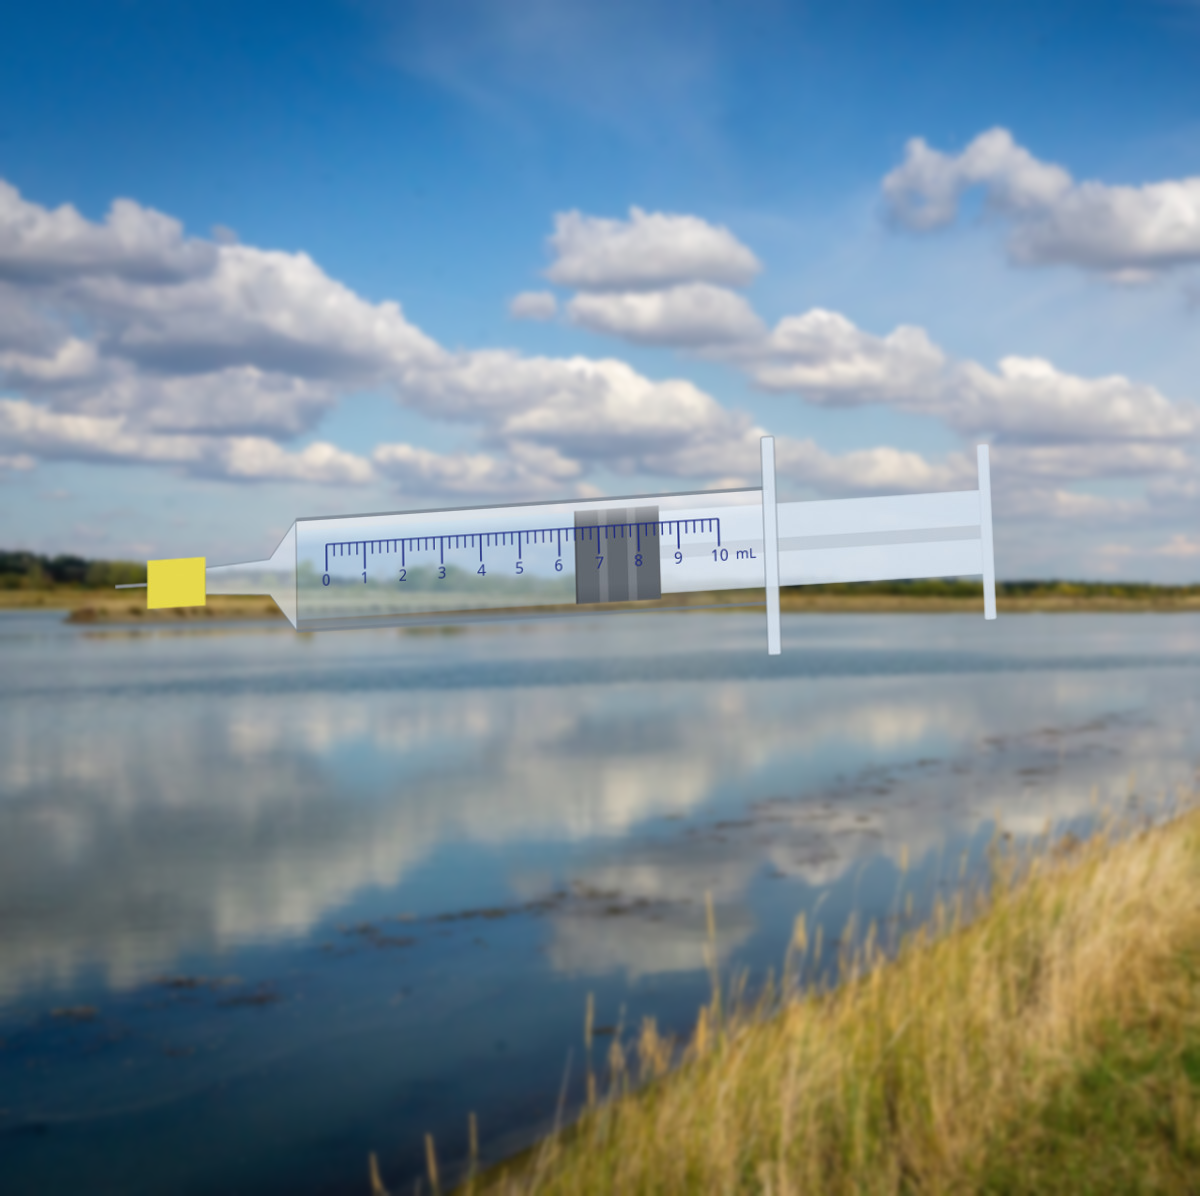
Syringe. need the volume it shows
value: 6.4 mL
